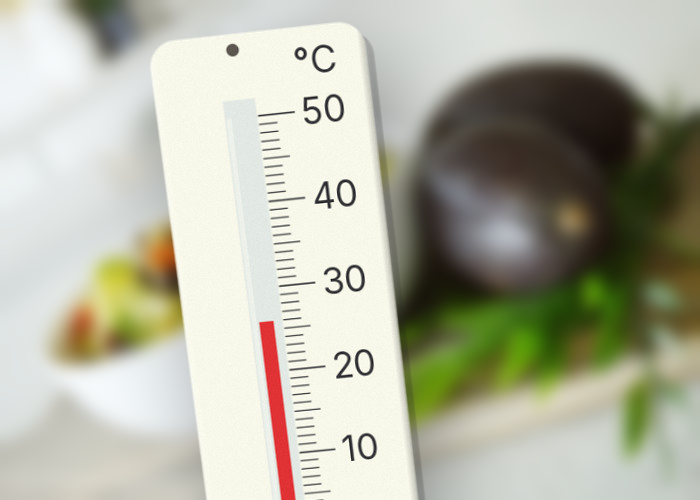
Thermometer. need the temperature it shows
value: 26 °C
